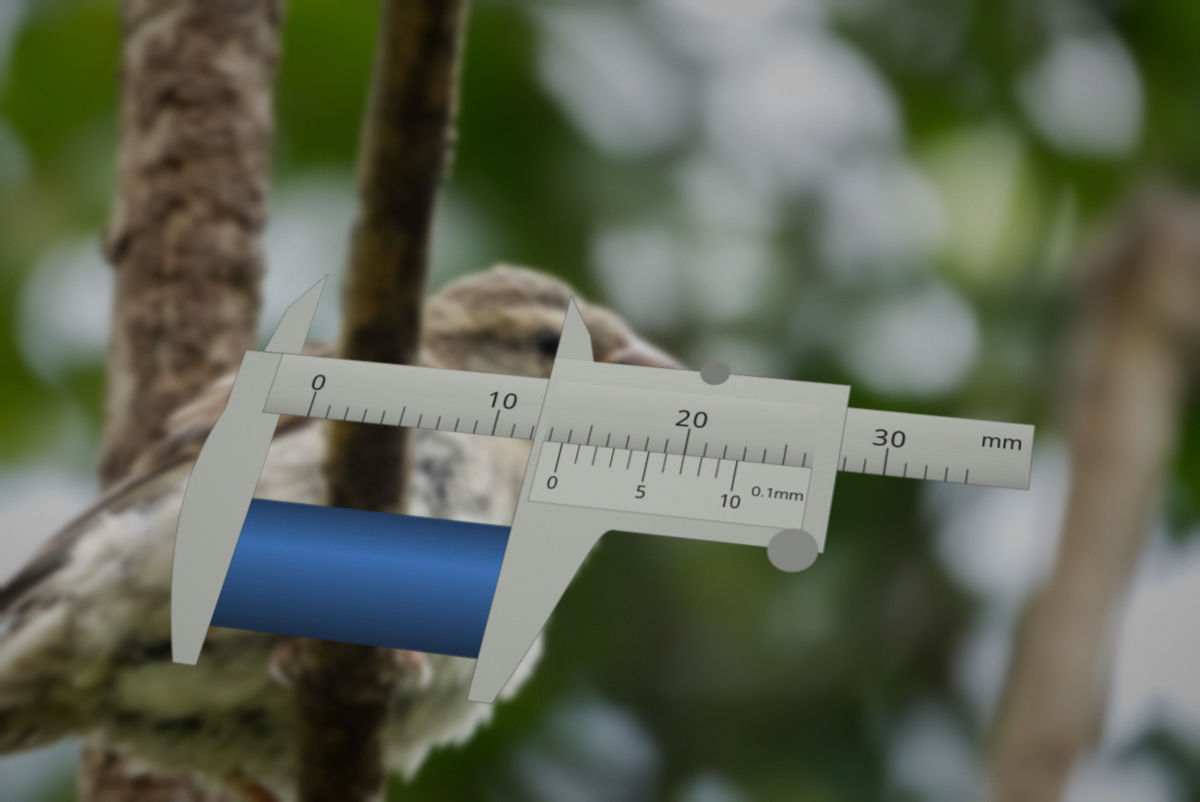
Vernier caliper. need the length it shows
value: 13.7 mm
